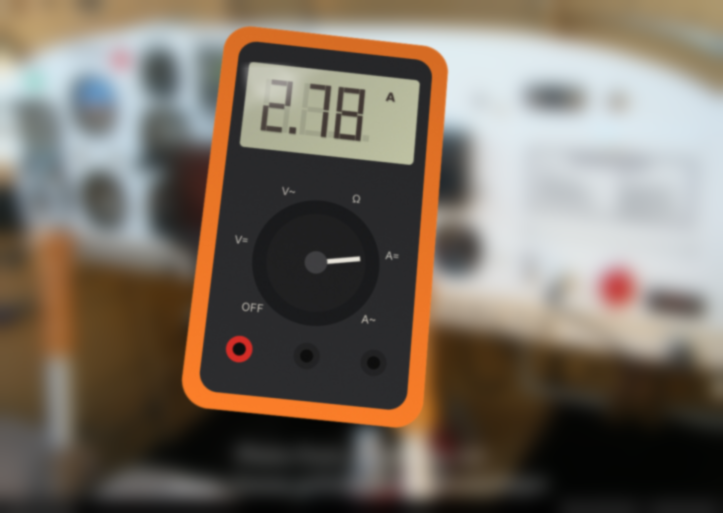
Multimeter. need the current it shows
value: 2.78 A
